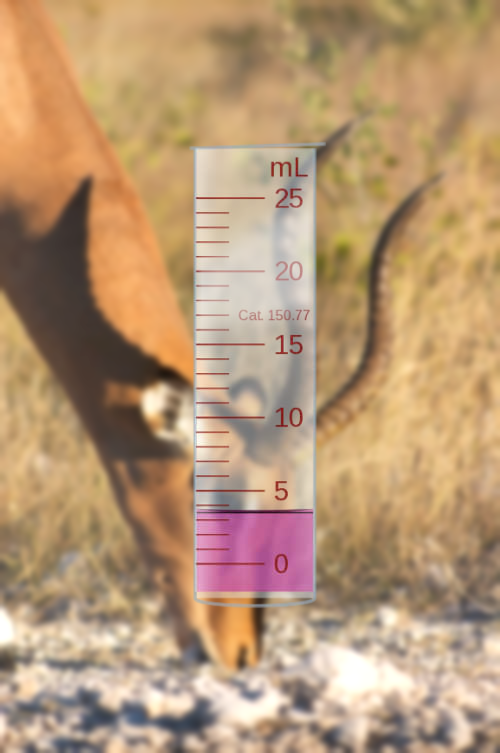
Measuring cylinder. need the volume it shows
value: 3.5 mL
